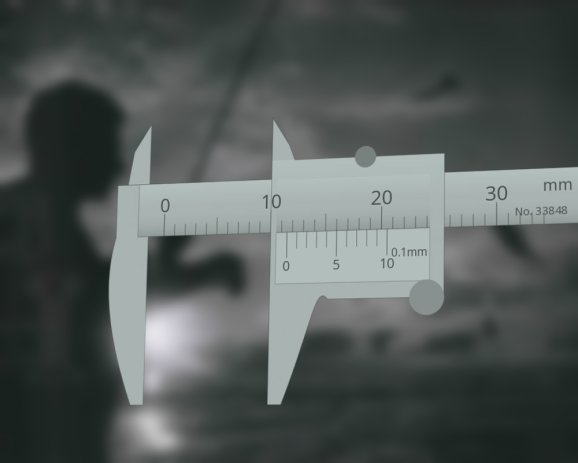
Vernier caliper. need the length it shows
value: 11.5 mm
